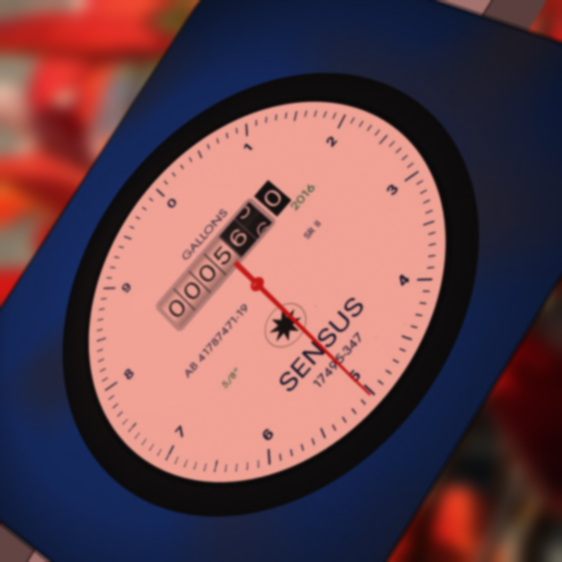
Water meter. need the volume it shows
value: 5655.0 gal
